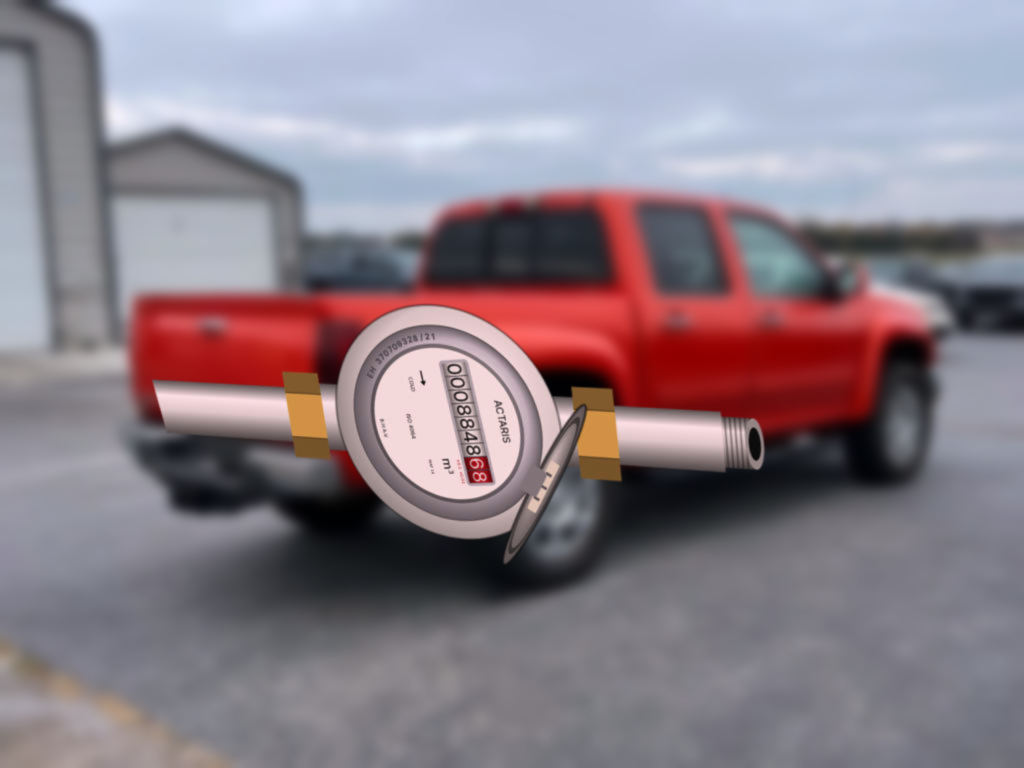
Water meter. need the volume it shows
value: 8848.68 m³
